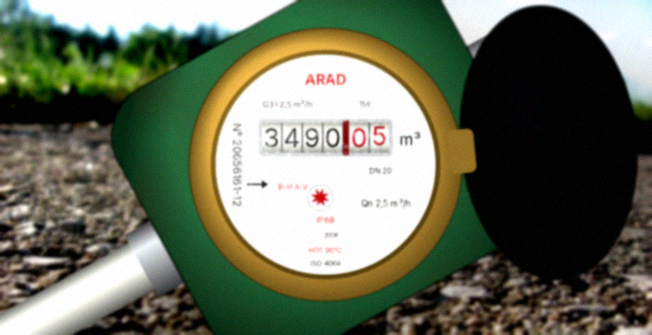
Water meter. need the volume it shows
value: 3490.05 m³
